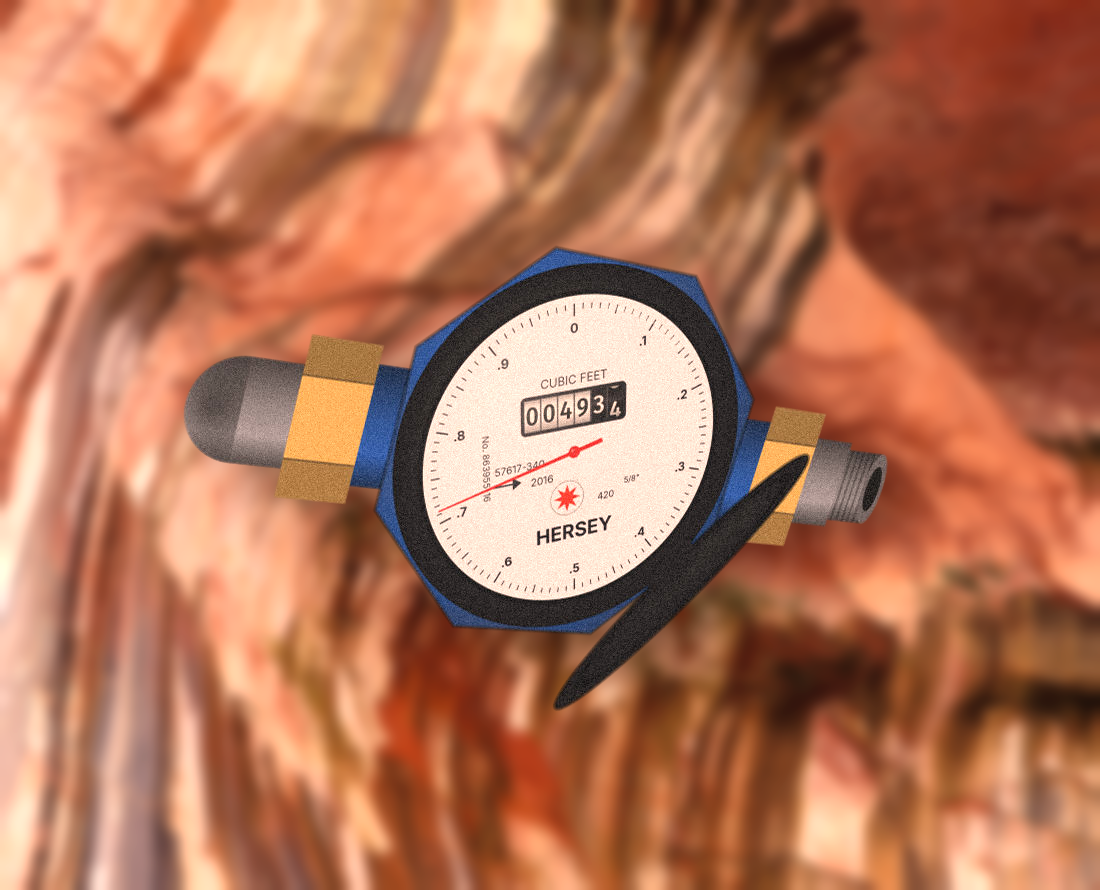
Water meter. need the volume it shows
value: 4933.71 ft³
